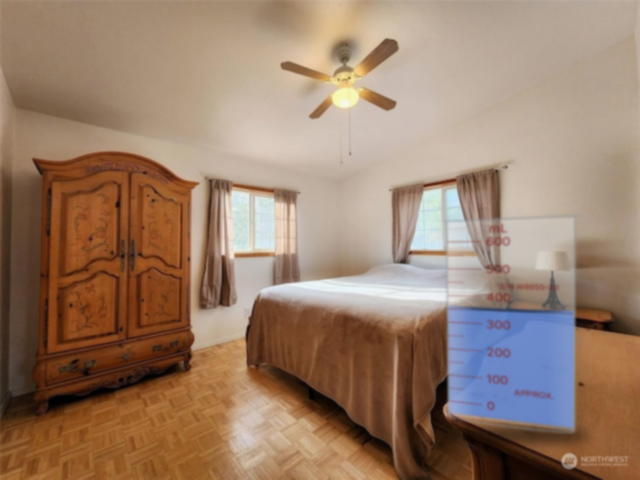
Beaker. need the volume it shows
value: 350 mL
